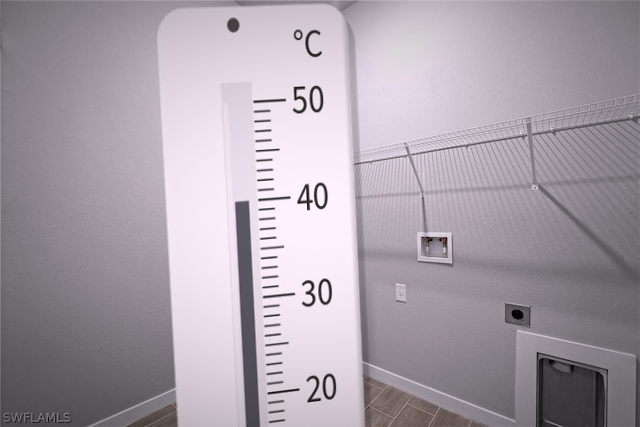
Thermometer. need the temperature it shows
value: 40 °C
